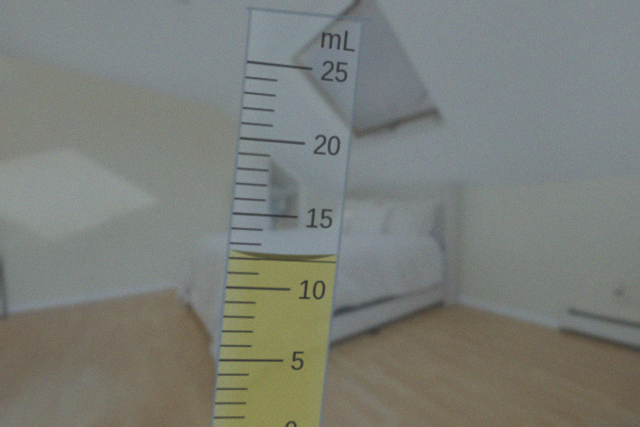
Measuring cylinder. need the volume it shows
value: 12 mL
